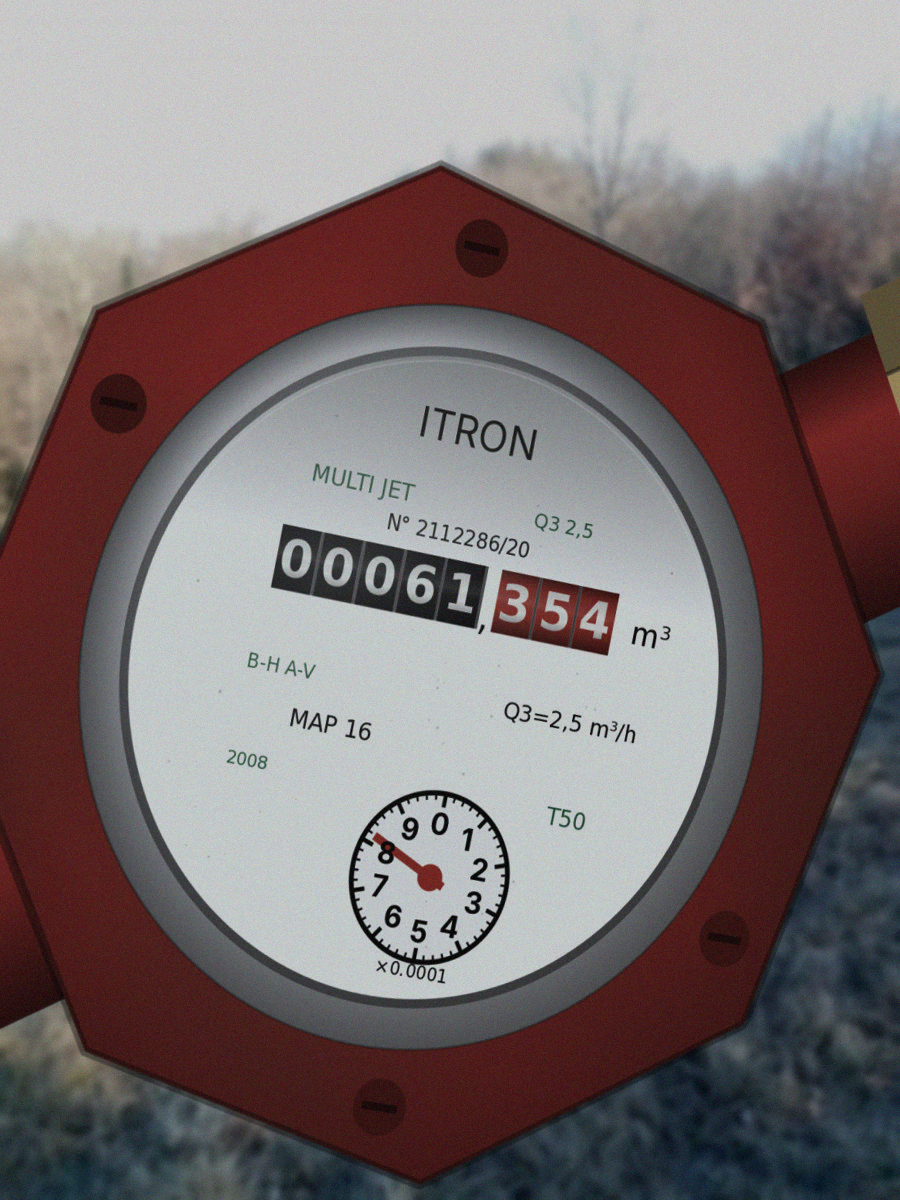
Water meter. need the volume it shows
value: 61.3548 m³
